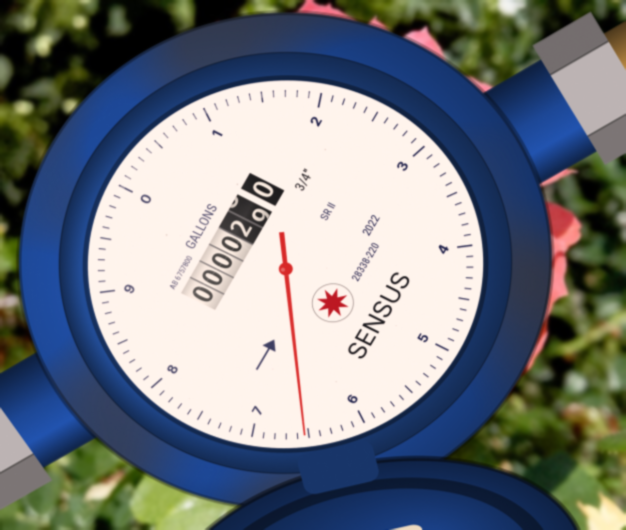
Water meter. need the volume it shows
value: 286.5 gal
